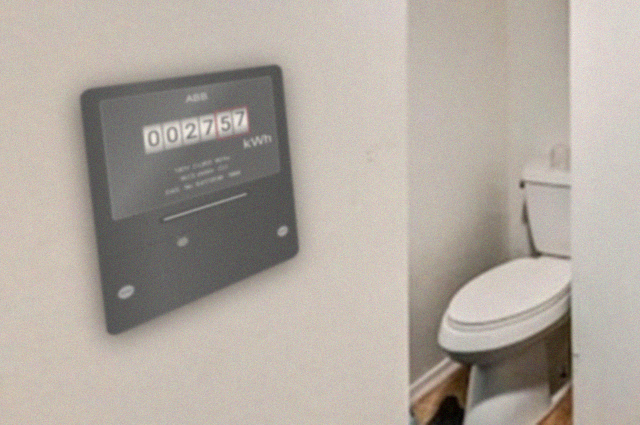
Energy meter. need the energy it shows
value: 27.57 kWh
